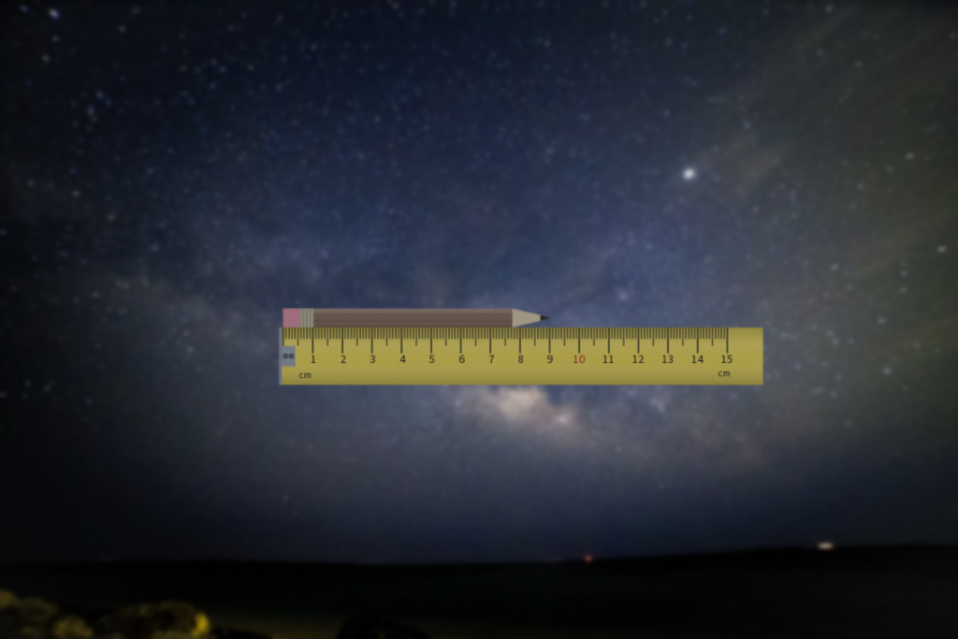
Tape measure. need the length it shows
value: 9 cm
